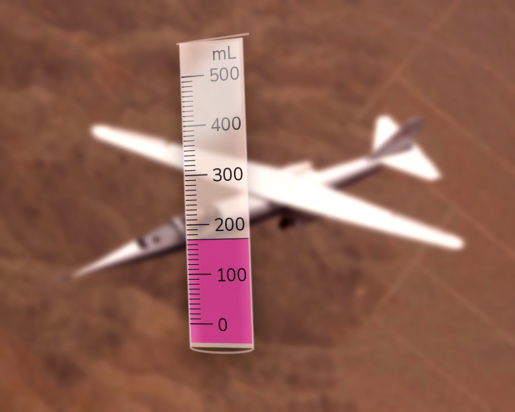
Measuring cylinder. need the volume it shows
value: 170 mL
